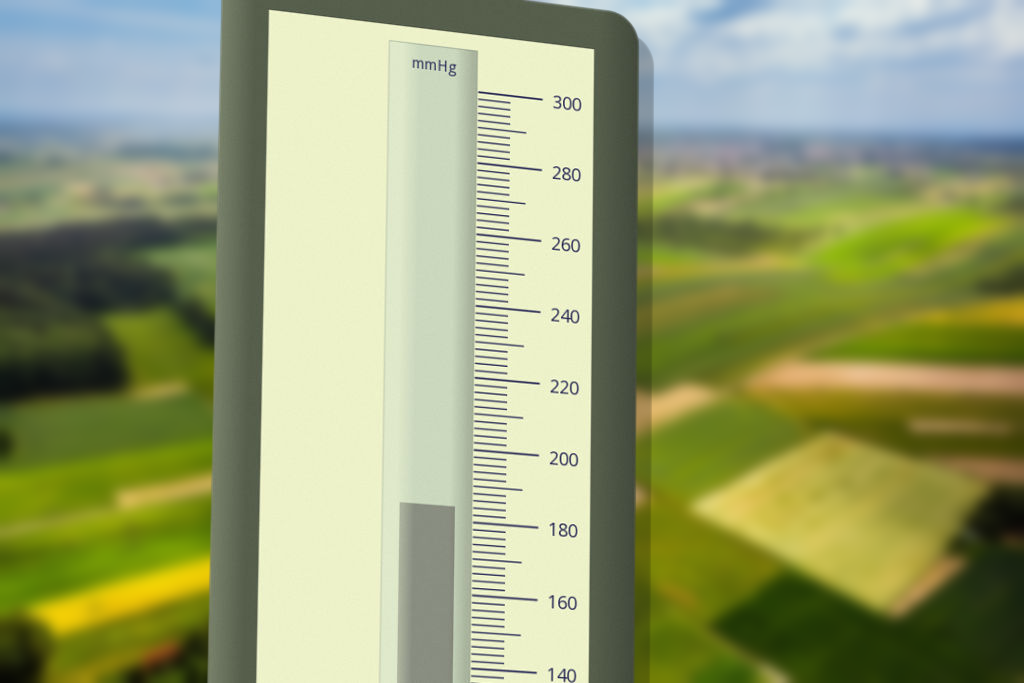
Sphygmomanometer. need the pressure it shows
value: 184 mmHg
